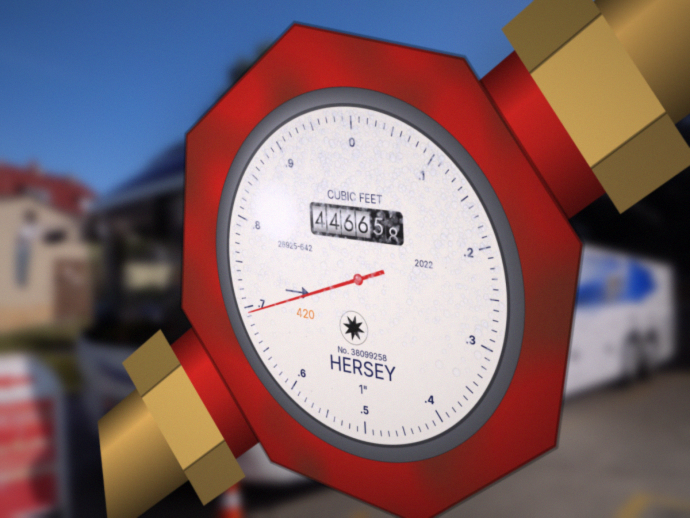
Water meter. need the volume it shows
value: 446657.69 ft³
